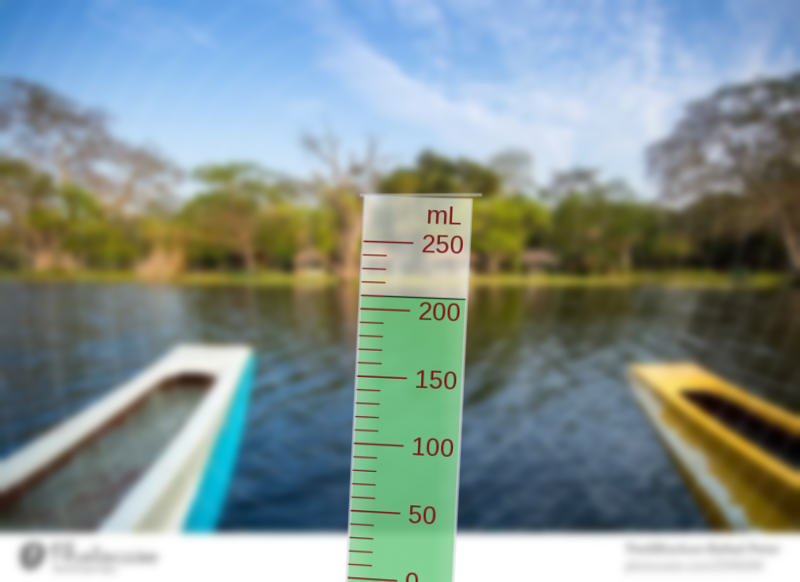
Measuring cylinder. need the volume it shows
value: 210 mL
